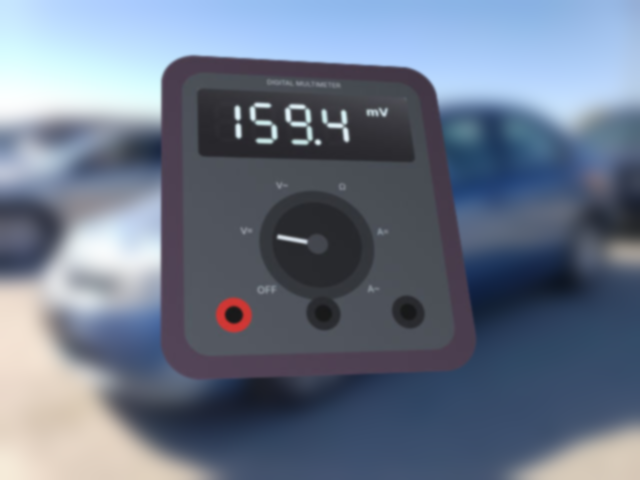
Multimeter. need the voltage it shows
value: 159.4 mV
